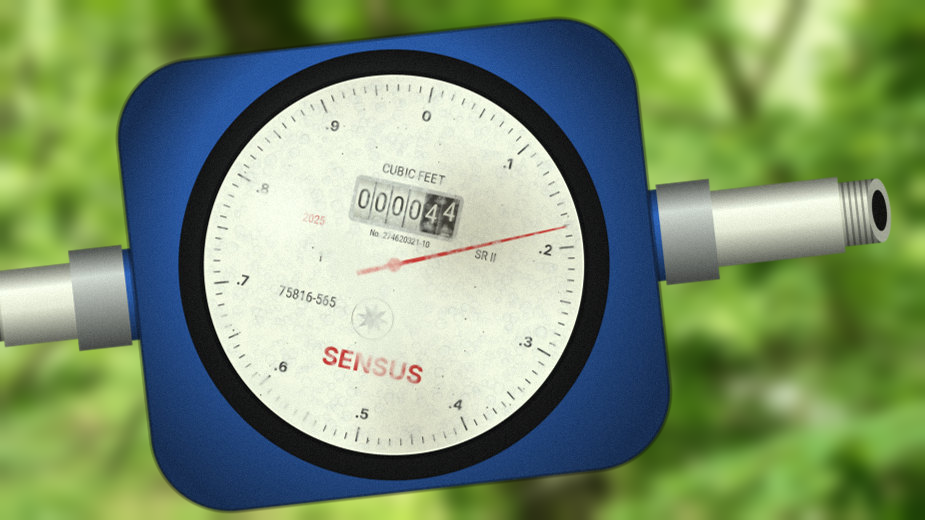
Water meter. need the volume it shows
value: 44.18 ft³
